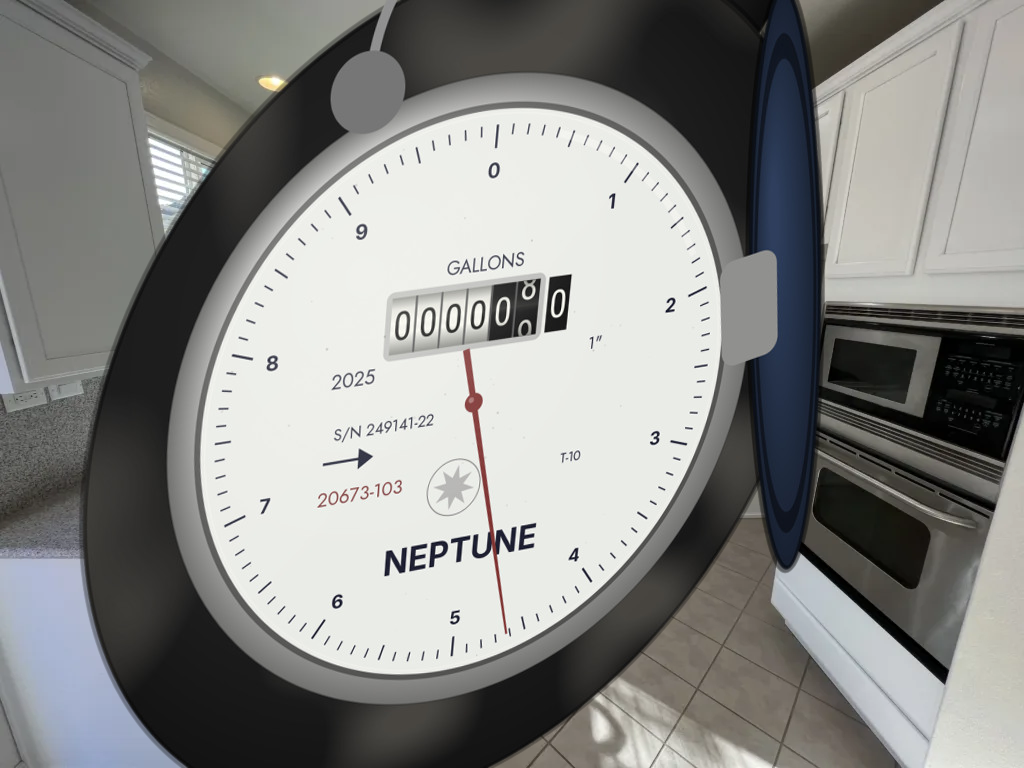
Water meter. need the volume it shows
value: 84.6 gal
